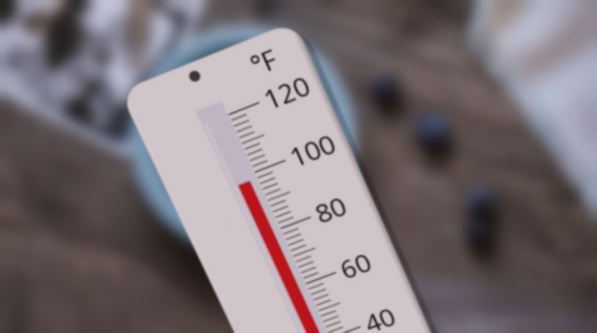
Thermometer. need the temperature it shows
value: 98 °F
